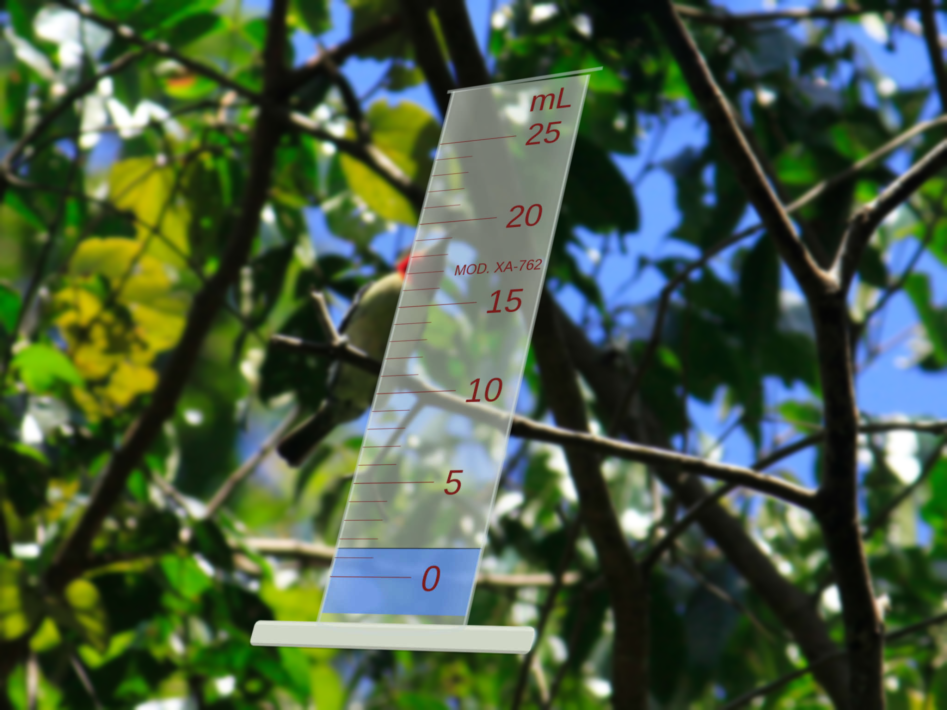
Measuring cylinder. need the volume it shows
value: 1.5 mL
